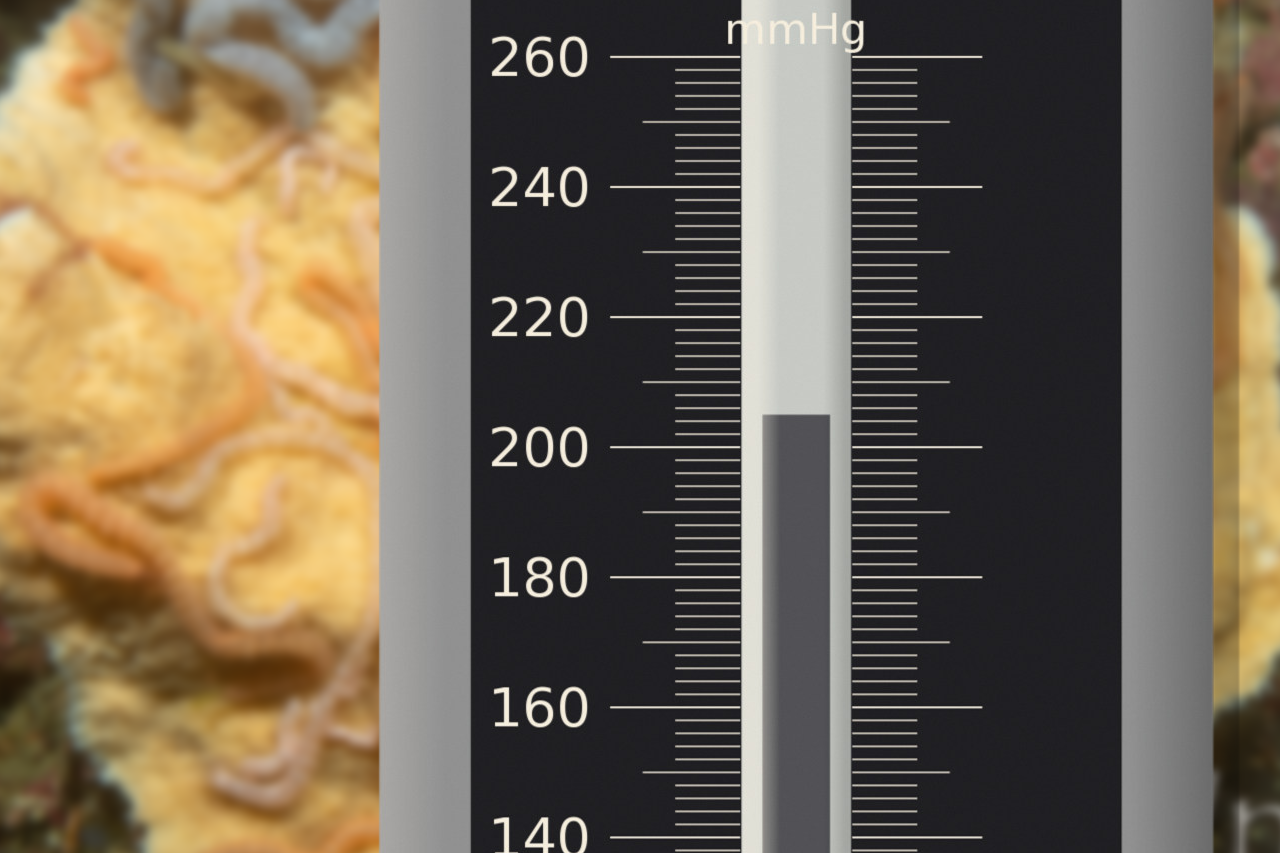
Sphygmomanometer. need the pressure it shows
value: 205 mmHg
